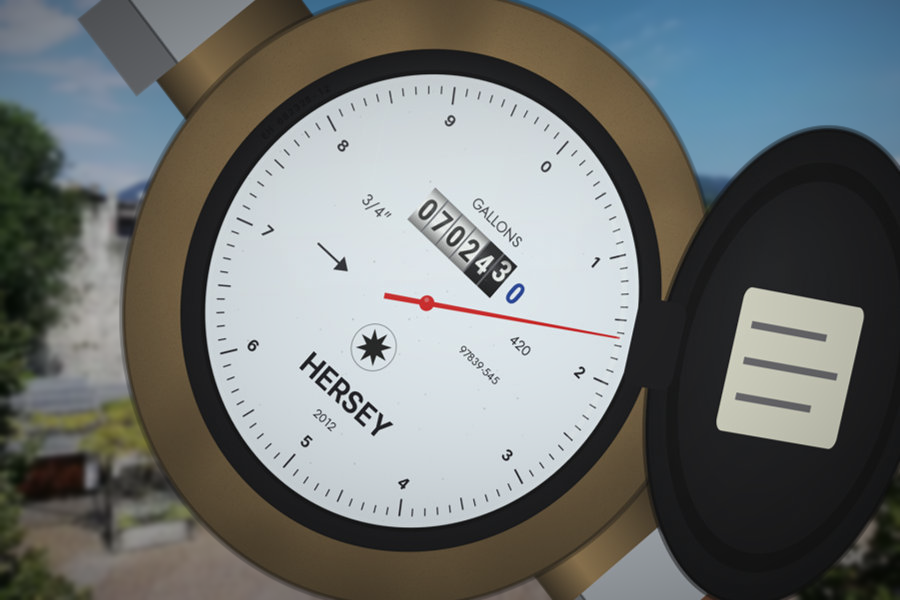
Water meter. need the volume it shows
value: 702431.6 gal
